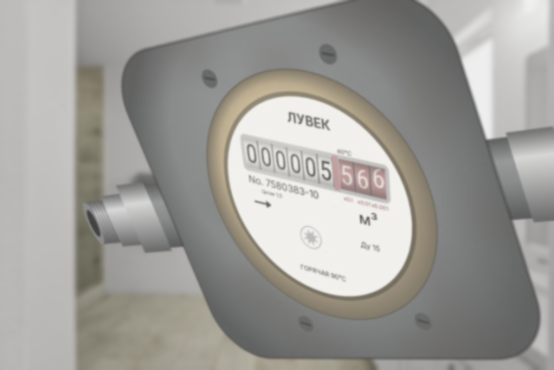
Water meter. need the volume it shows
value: 5.566 m³
